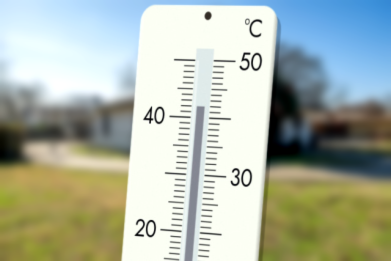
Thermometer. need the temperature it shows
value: 42 °C
